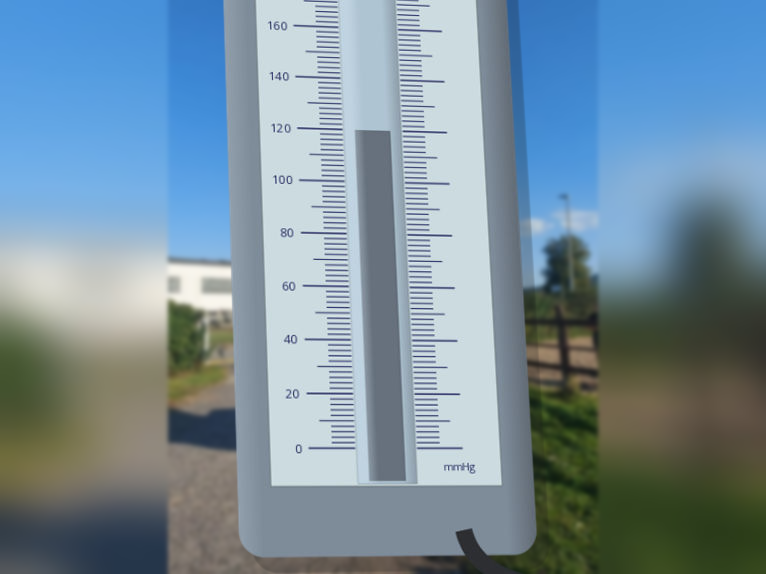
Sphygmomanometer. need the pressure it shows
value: 120 mmHg
